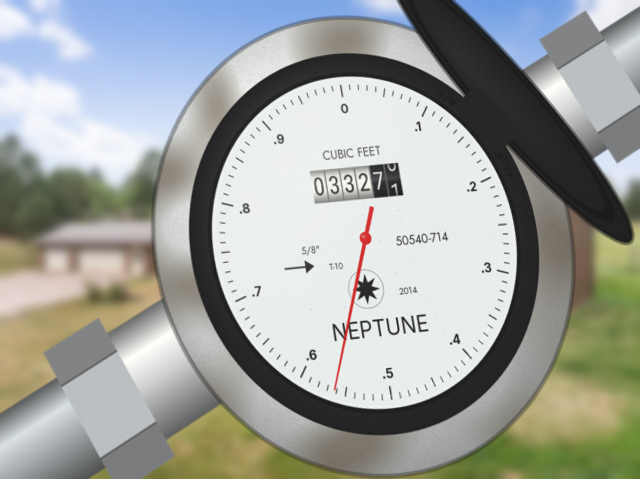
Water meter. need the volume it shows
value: 33270.56 ft³
